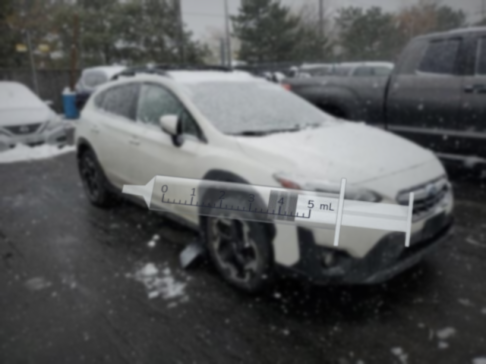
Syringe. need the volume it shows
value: 3.6 mL
